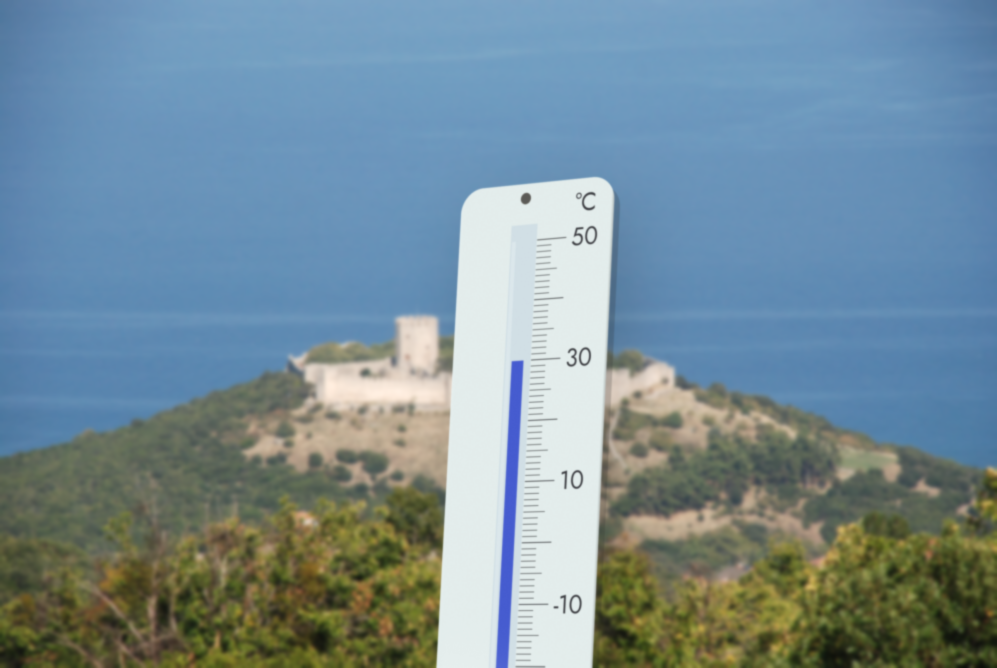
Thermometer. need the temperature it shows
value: 30 °C
